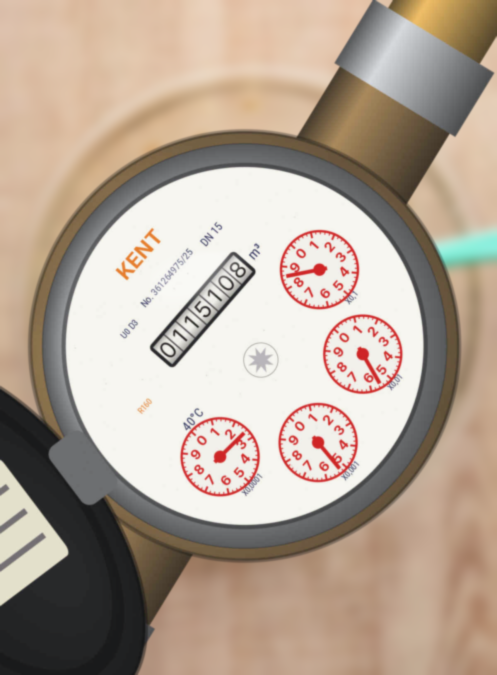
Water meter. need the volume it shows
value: 115108.8552 m³
